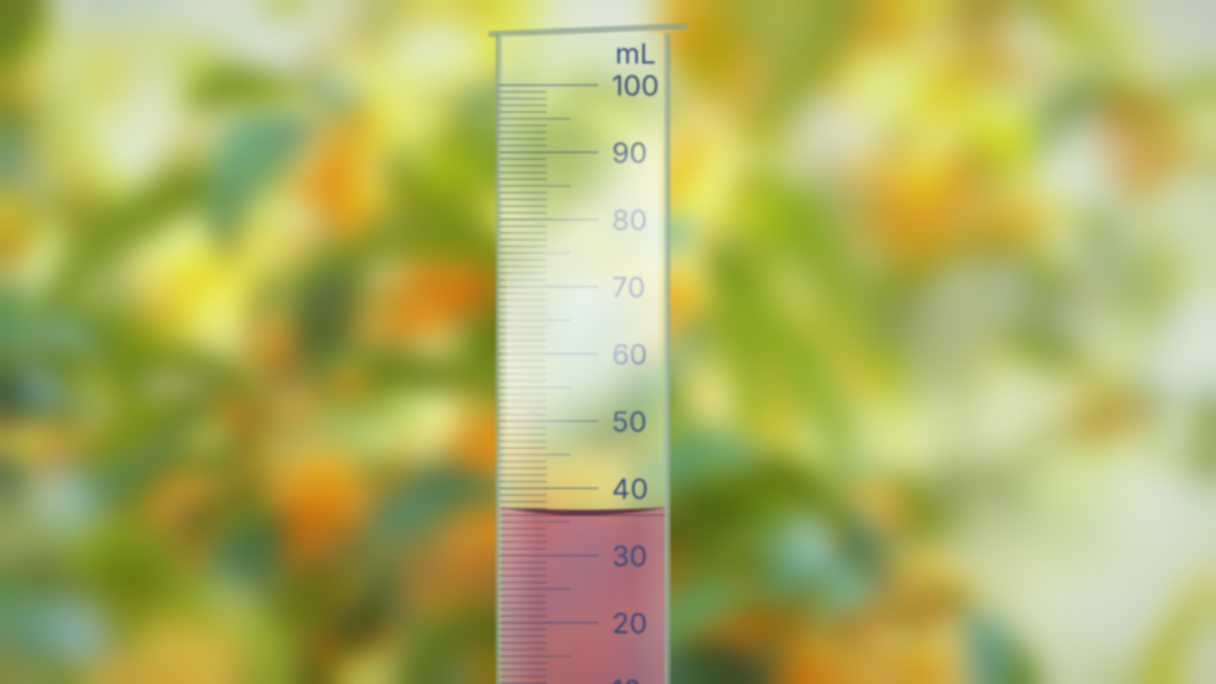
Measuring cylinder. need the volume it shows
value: 36 mL
